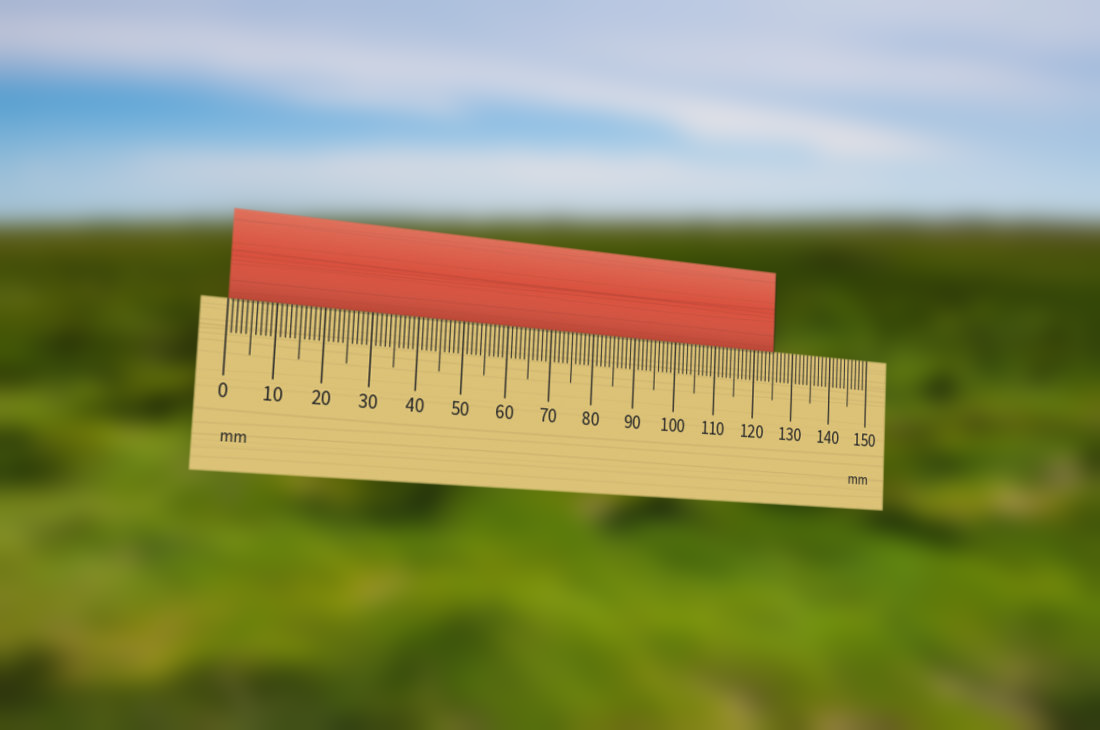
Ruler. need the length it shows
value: 125 mm
